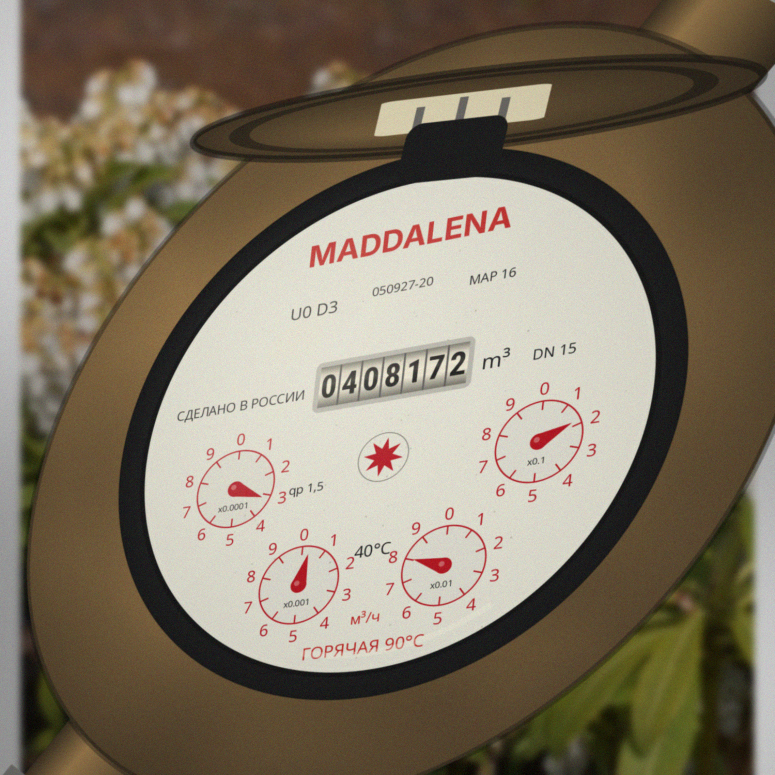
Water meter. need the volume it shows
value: 408172.1803 m³
